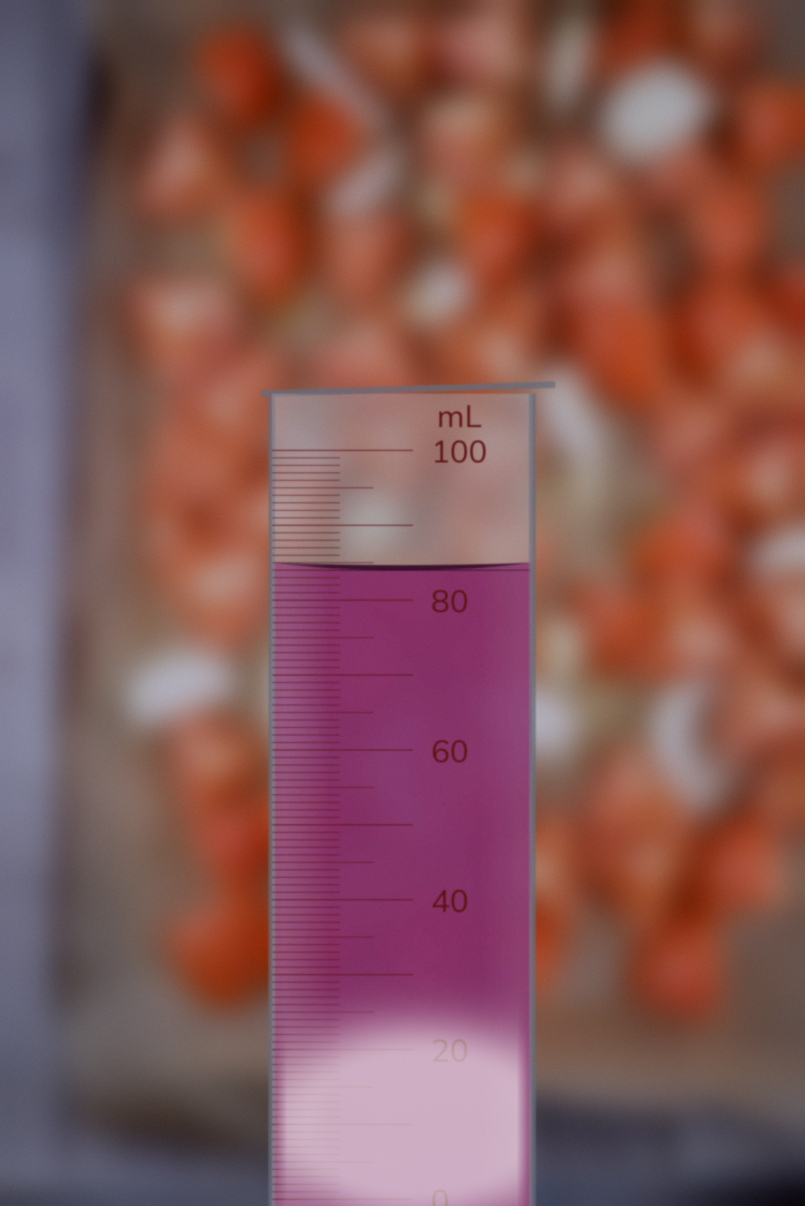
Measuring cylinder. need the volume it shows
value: 84 mL
